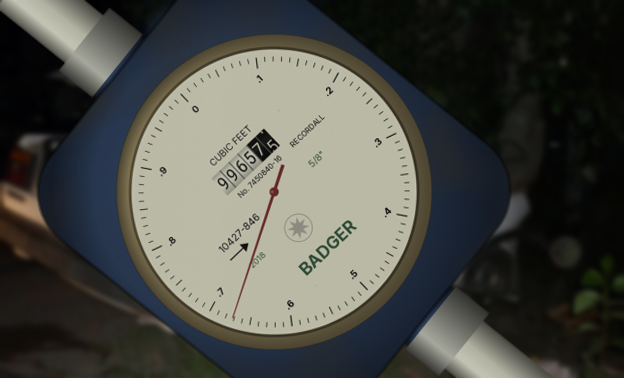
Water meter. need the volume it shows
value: 996574.67 ft³
